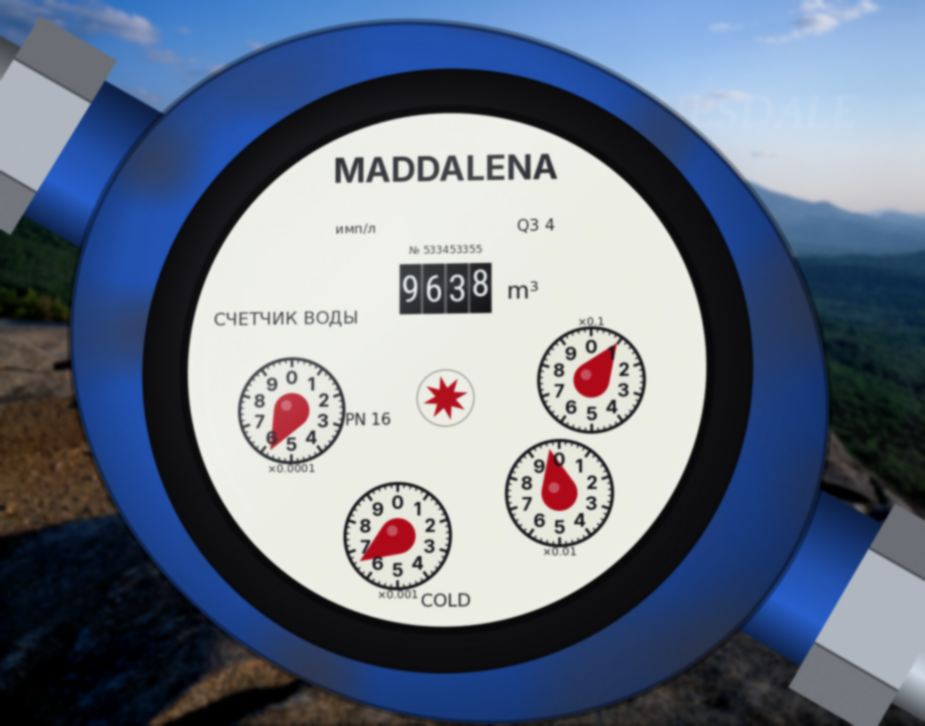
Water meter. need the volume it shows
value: 9638.0965 m³
